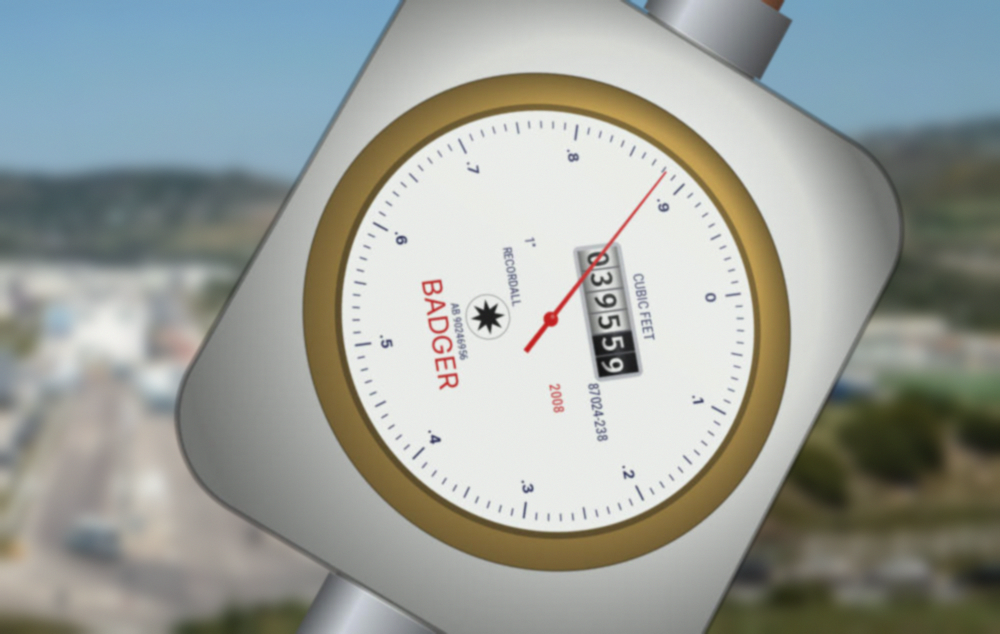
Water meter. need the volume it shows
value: 39558.88 ft³
